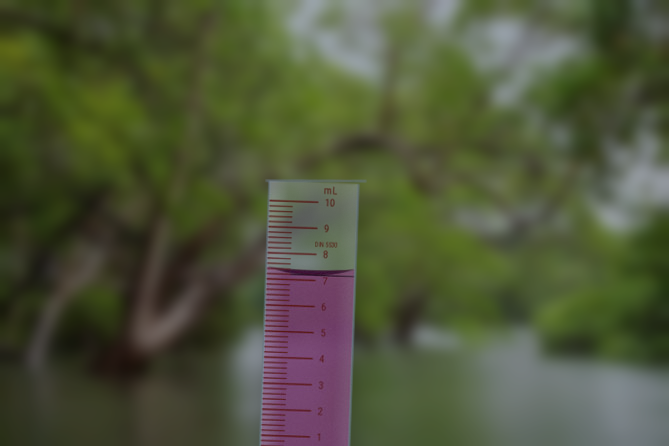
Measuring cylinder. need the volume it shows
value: 7.2 mL
